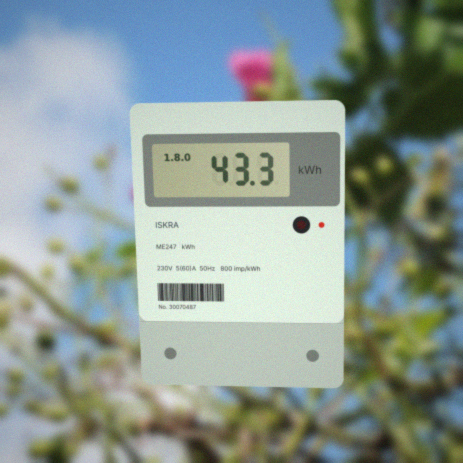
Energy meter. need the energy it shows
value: 43.3 kWh
